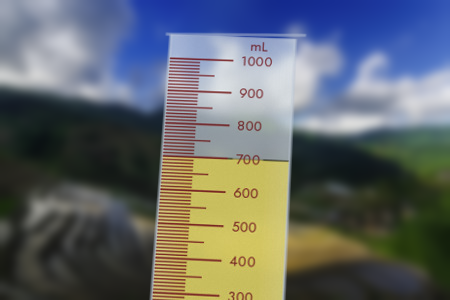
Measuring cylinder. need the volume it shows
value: 700 mL
